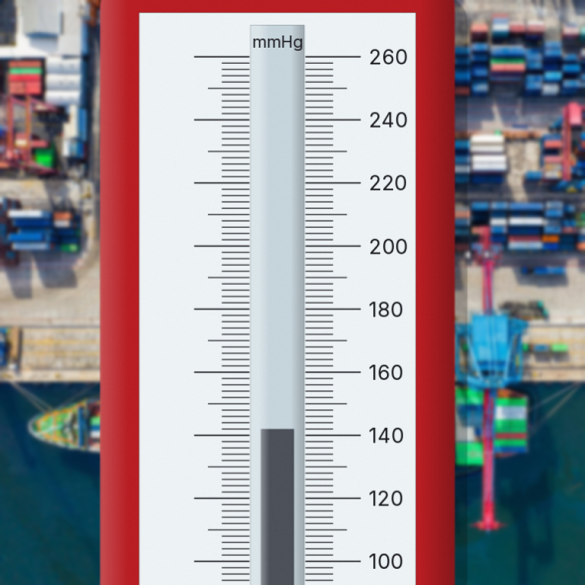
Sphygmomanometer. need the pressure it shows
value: 142 mmHg
